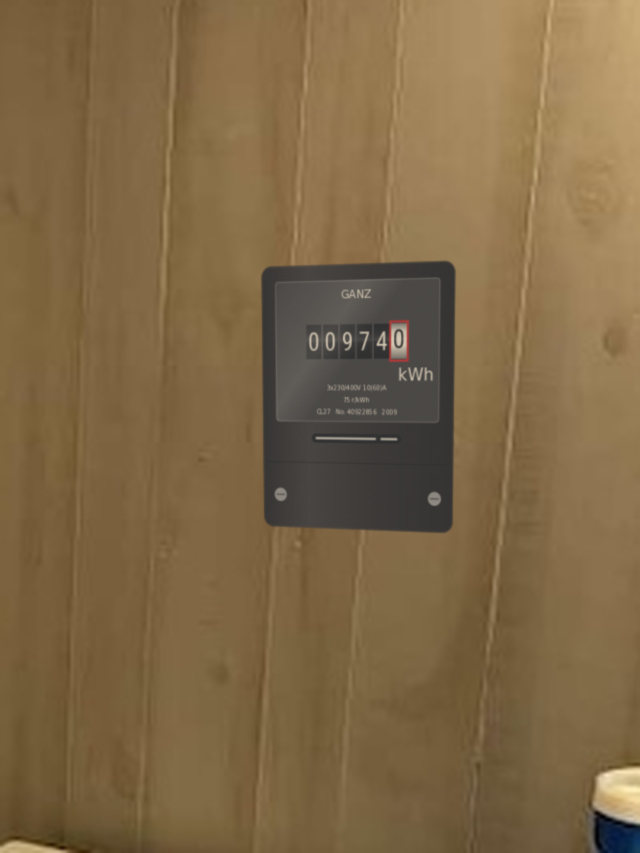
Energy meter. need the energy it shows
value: 974.0 kWh
